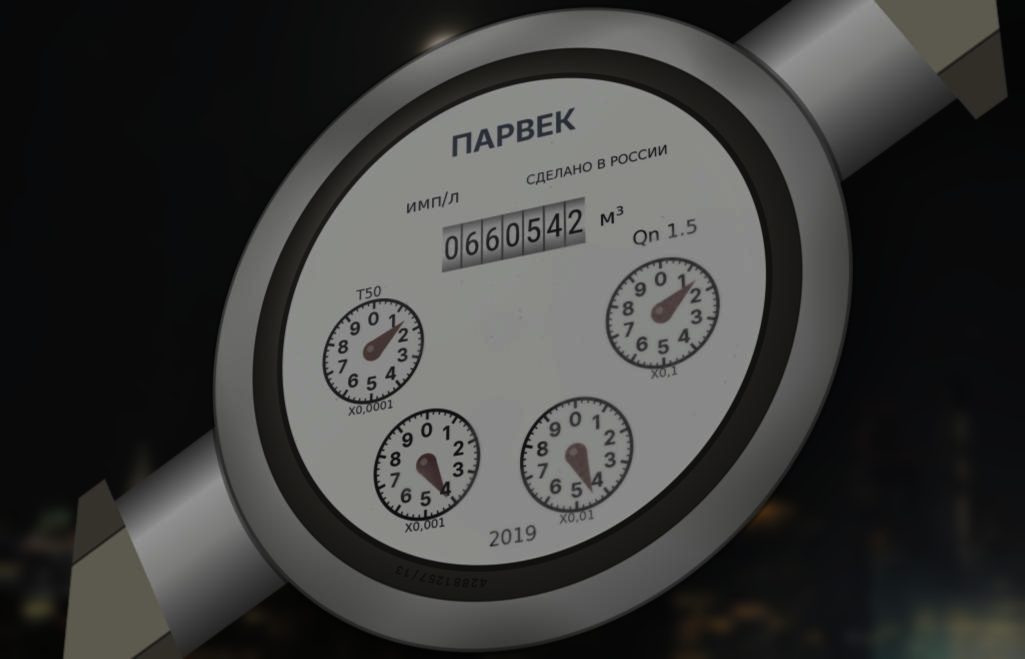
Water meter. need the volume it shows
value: 660542.1441 m³
